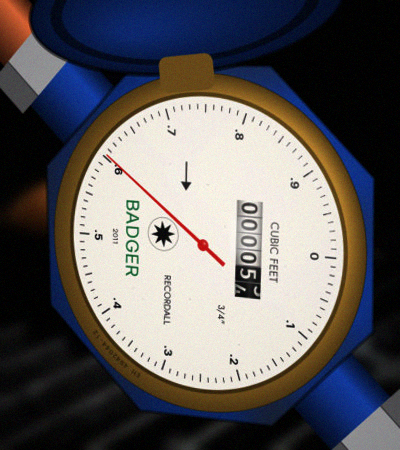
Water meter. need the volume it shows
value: 53.60 ft³
